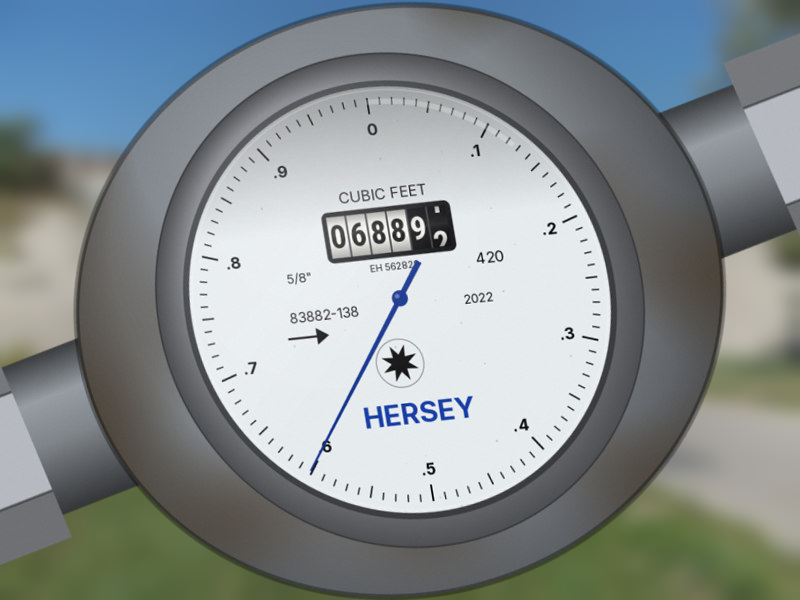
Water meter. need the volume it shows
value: 68891.60 ft³
